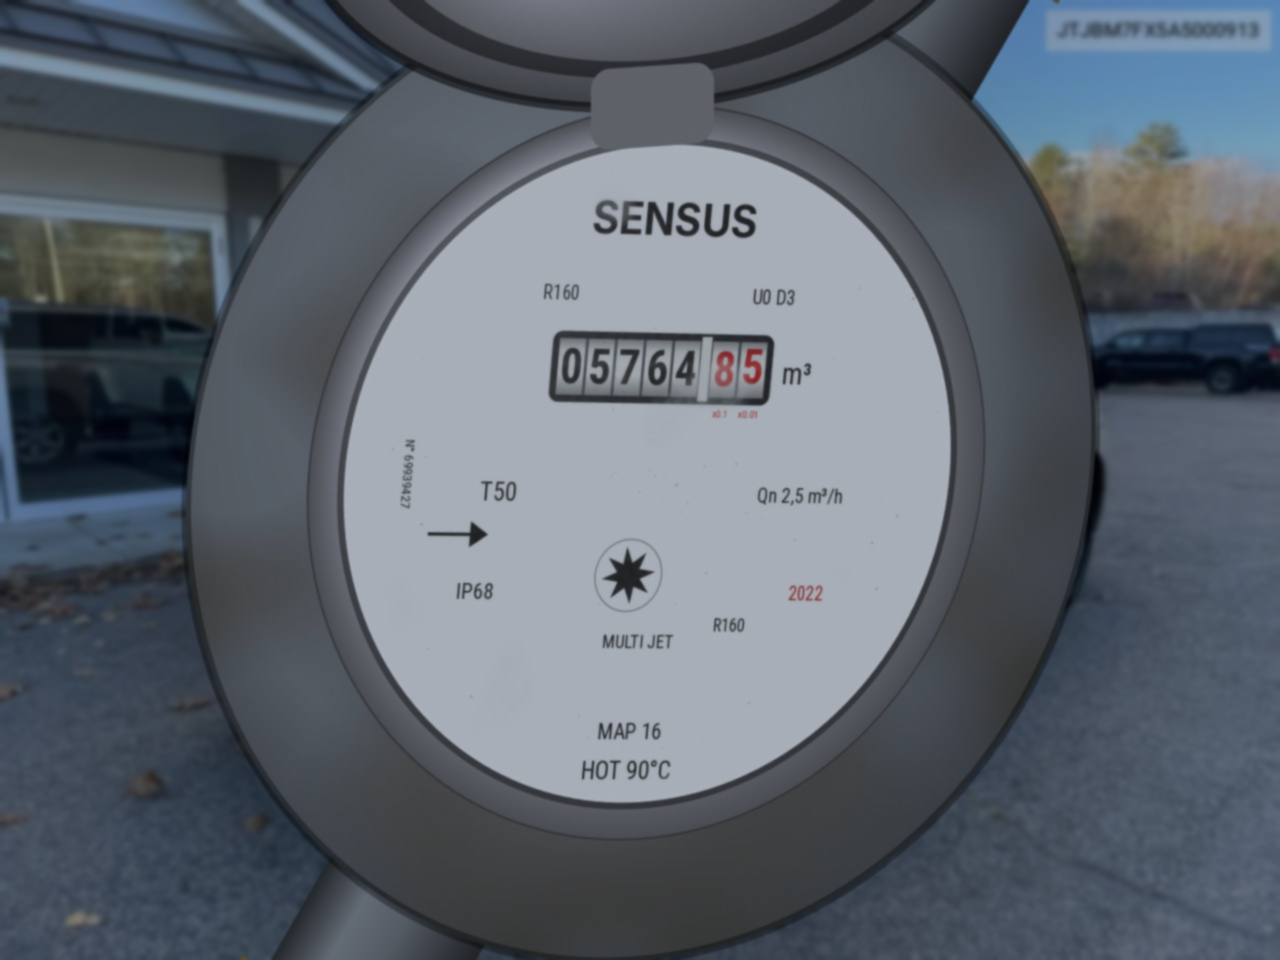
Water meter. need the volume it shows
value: 5764.85 m³
